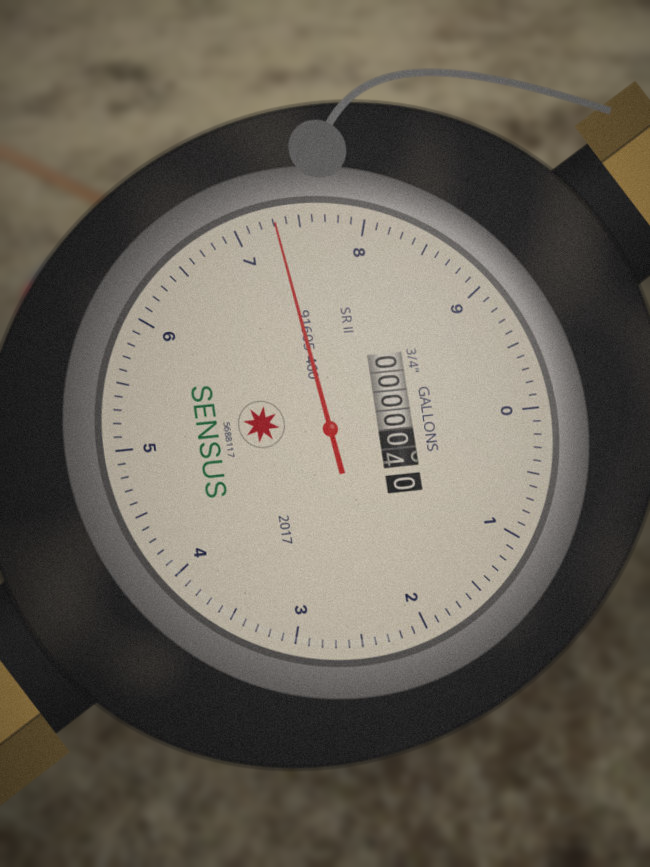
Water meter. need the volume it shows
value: 37.3 gal
